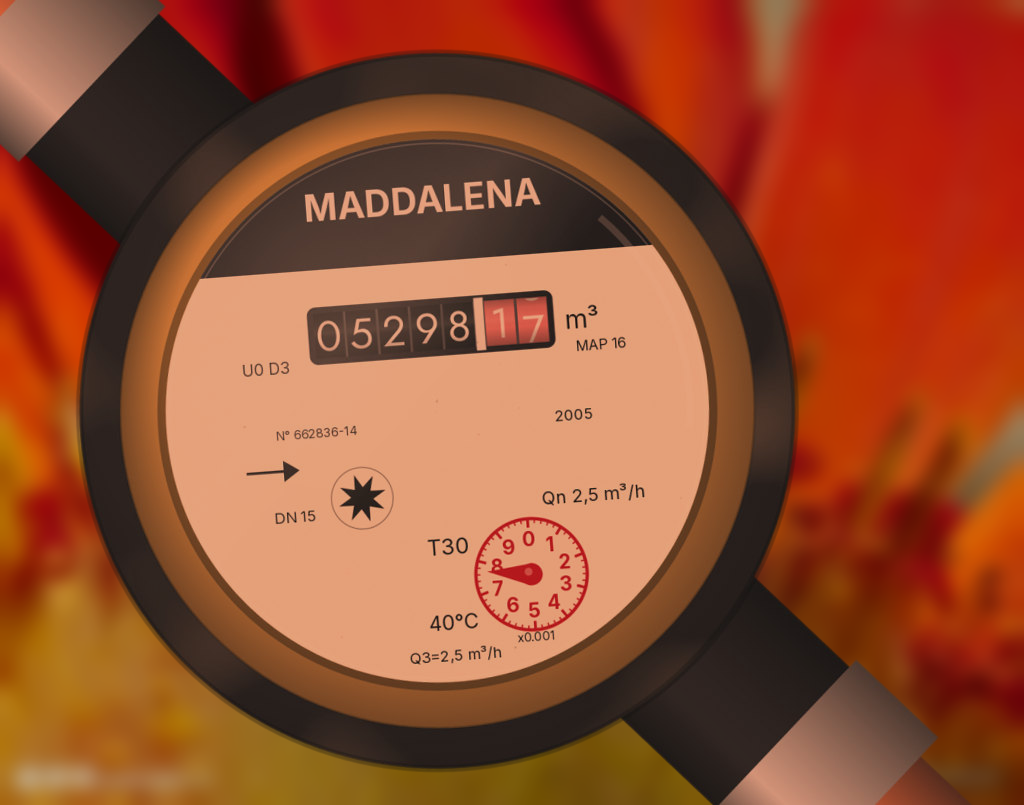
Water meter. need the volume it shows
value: 5298.167 m³
